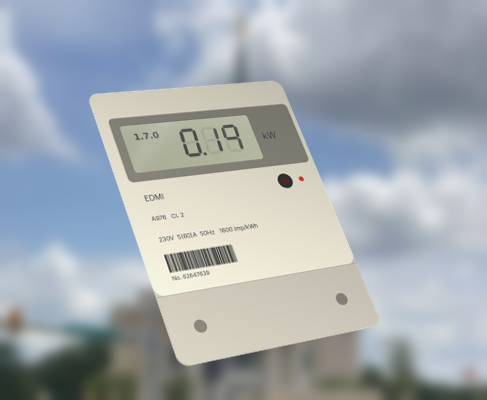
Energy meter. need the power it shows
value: 0.19 kW
